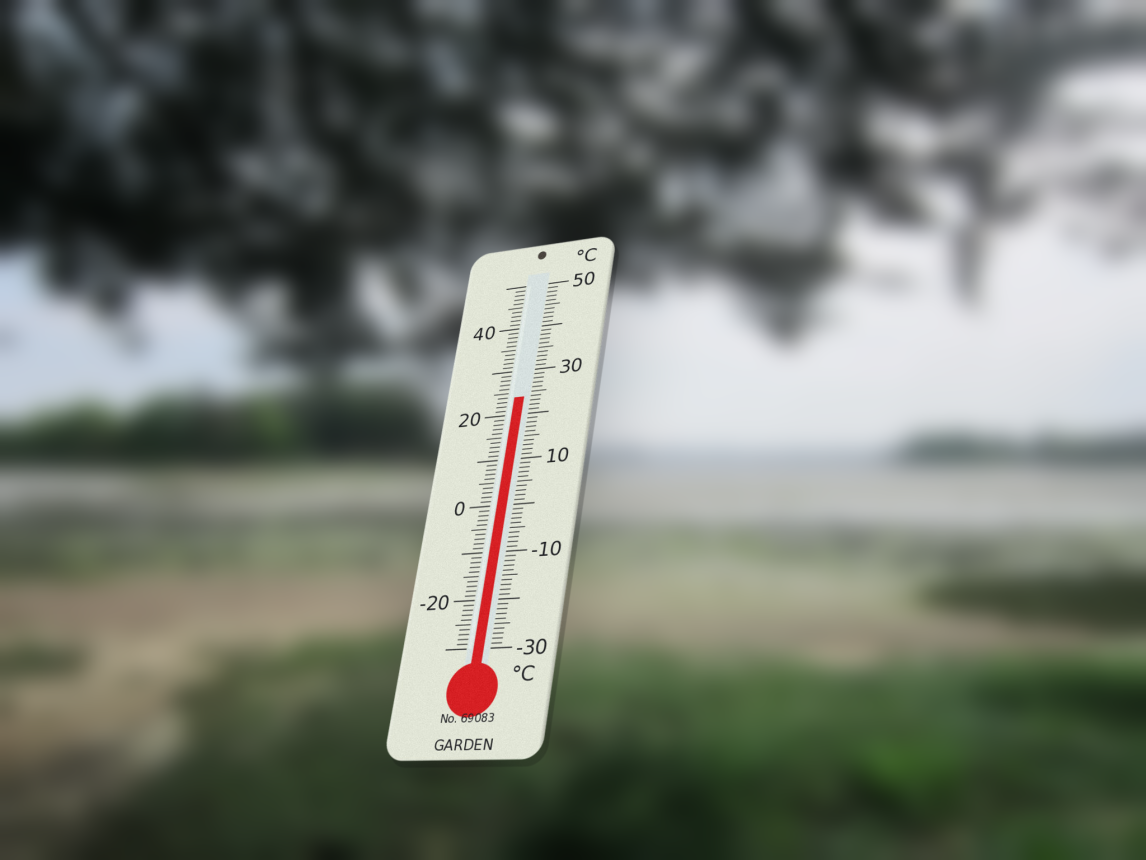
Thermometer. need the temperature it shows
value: 24 °C
